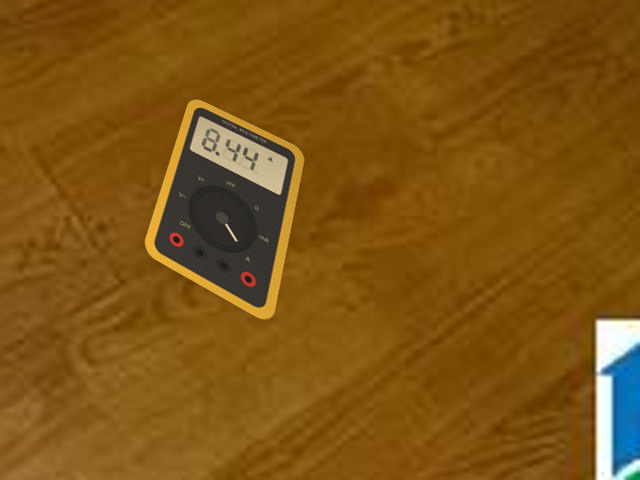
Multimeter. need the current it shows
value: 8.44 A
